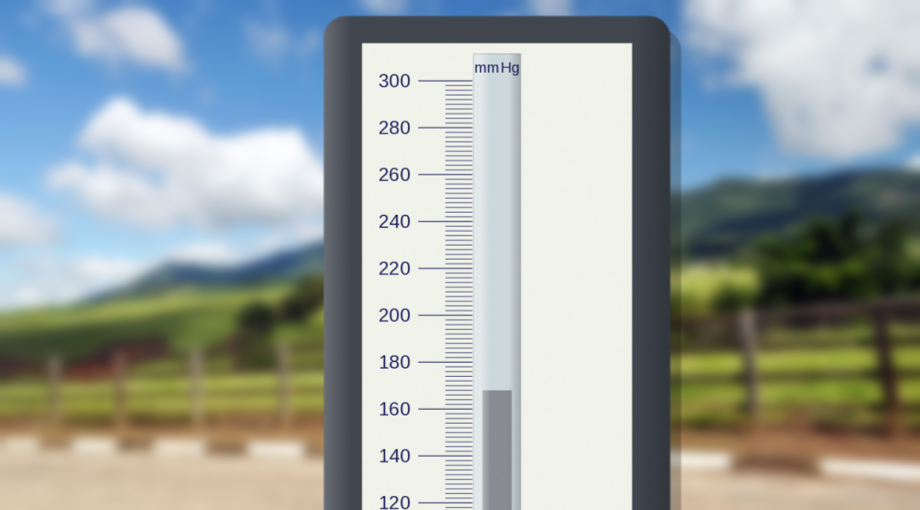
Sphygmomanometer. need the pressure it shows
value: 168 mmHg
